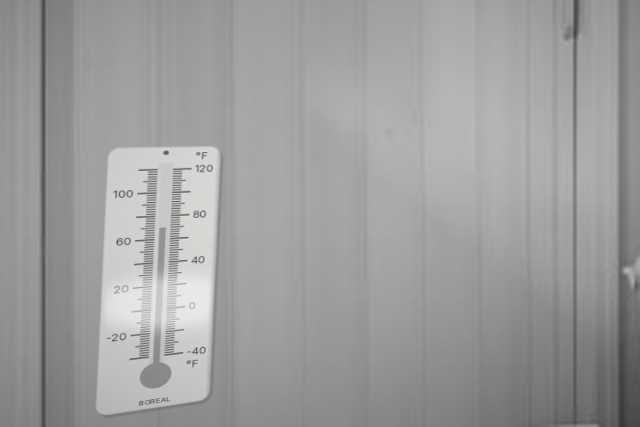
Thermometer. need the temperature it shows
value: 70 °F
